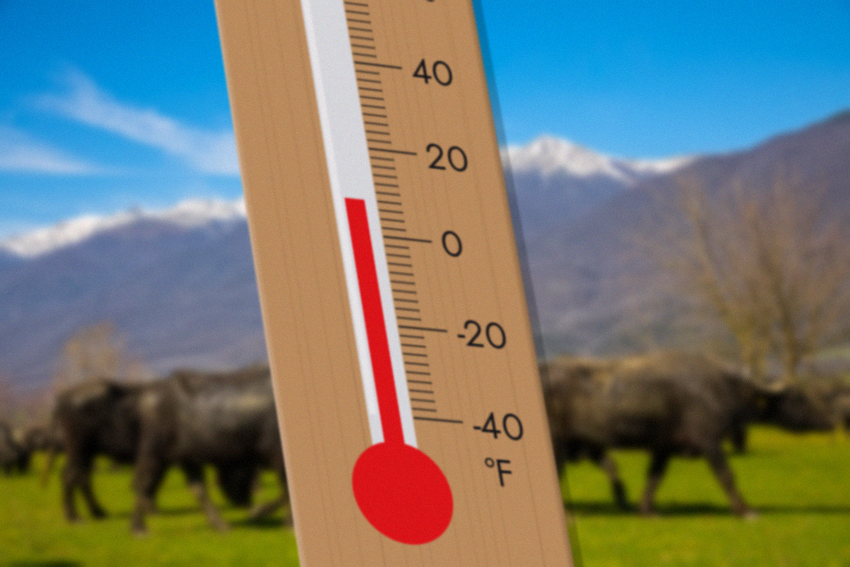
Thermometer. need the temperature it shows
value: 8 °F
